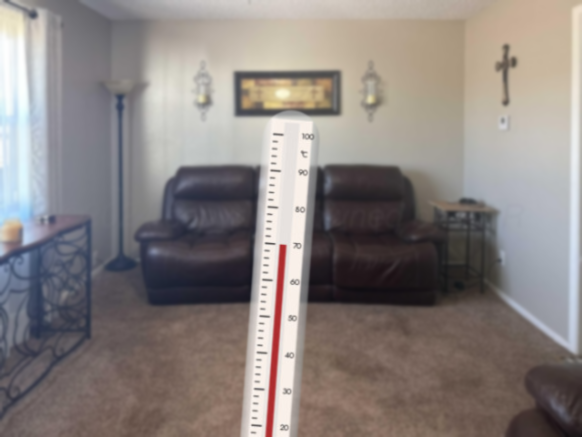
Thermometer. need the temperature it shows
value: 70 °C
